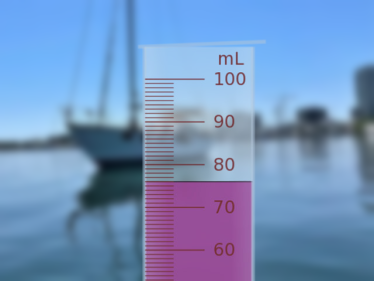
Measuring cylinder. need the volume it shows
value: 76 mL
